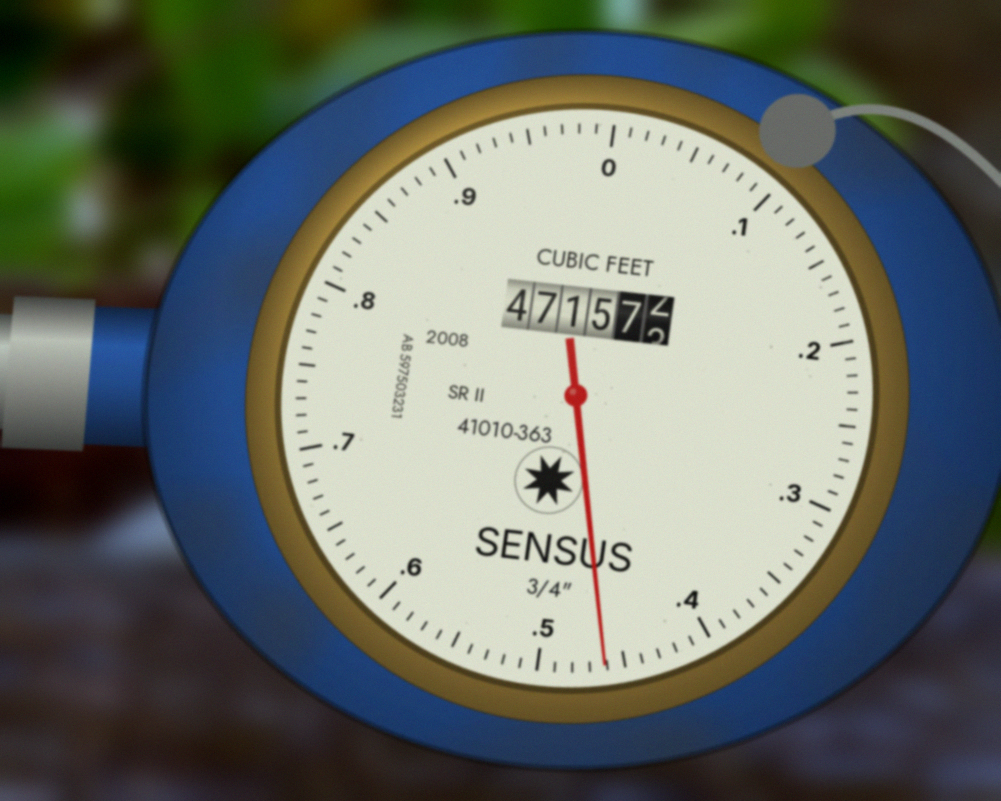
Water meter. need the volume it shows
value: 471572.46 ft³
